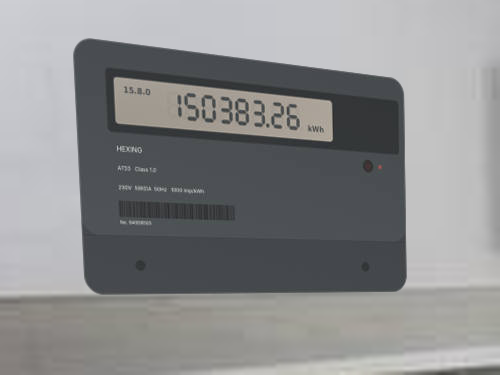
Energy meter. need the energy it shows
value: 150383.26 kWh
